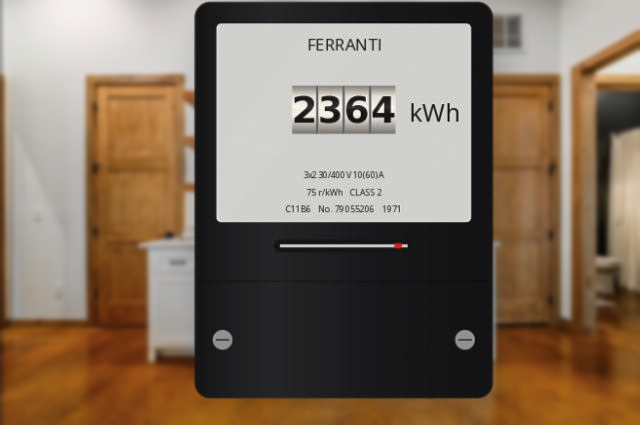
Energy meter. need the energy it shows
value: 2364 kWh
